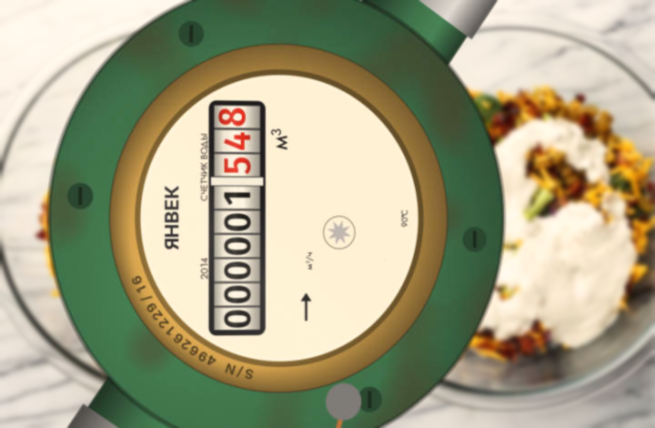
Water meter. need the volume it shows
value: 1.548 m³
